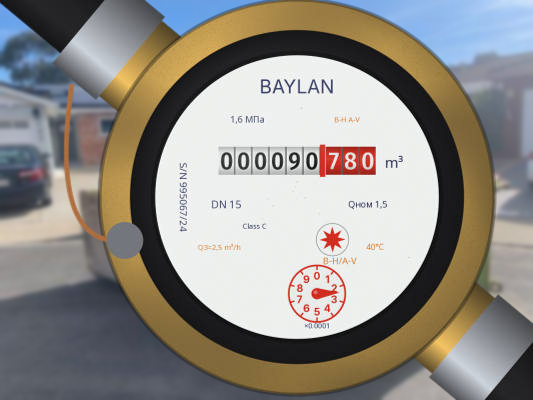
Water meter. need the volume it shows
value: 90.7802 m³
